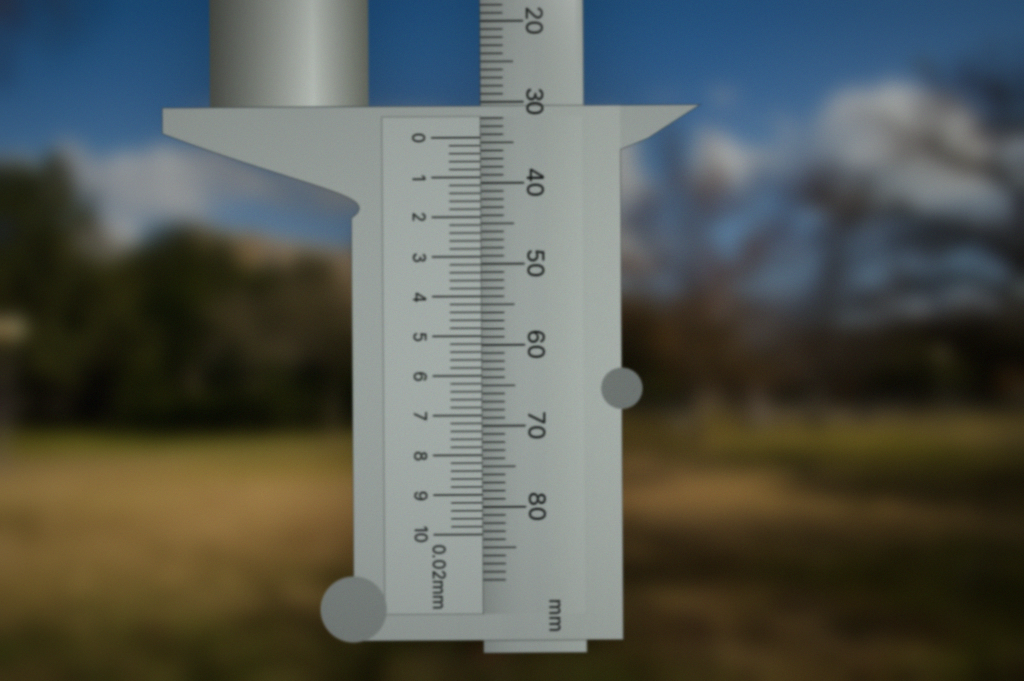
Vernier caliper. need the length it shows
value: 34.4 mm
